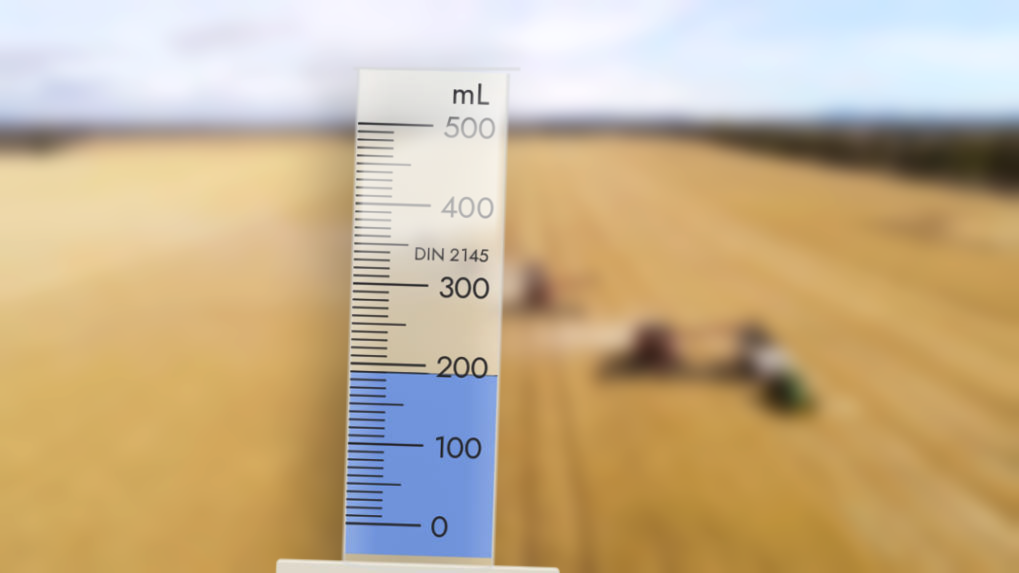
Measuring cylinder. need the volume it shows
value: 190 mL
